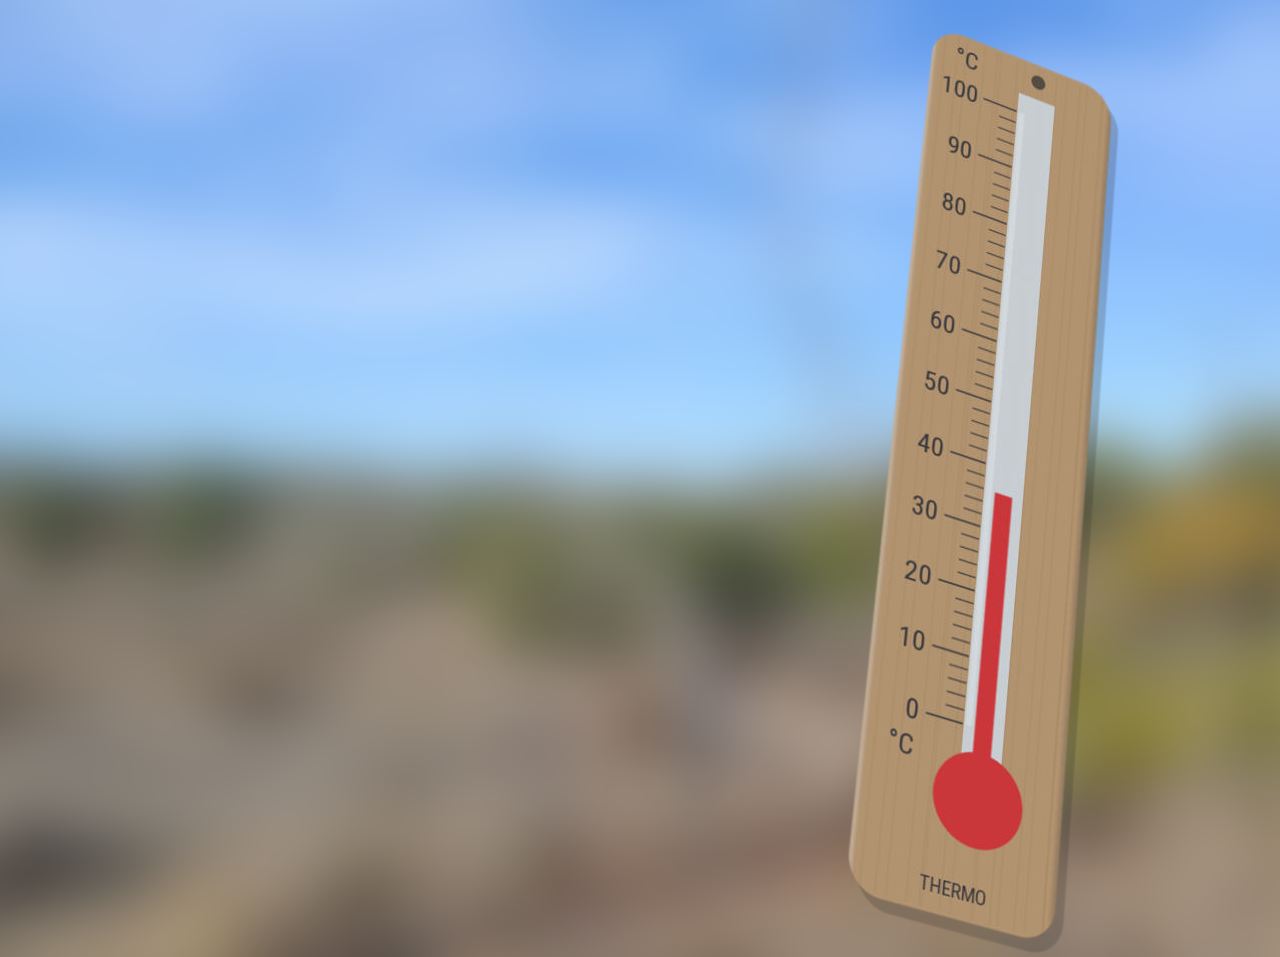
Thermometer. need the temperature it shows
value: 36 °C
